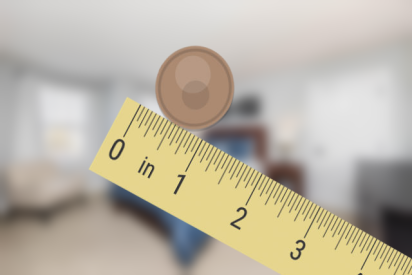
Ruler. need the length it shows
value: 1.125 in
